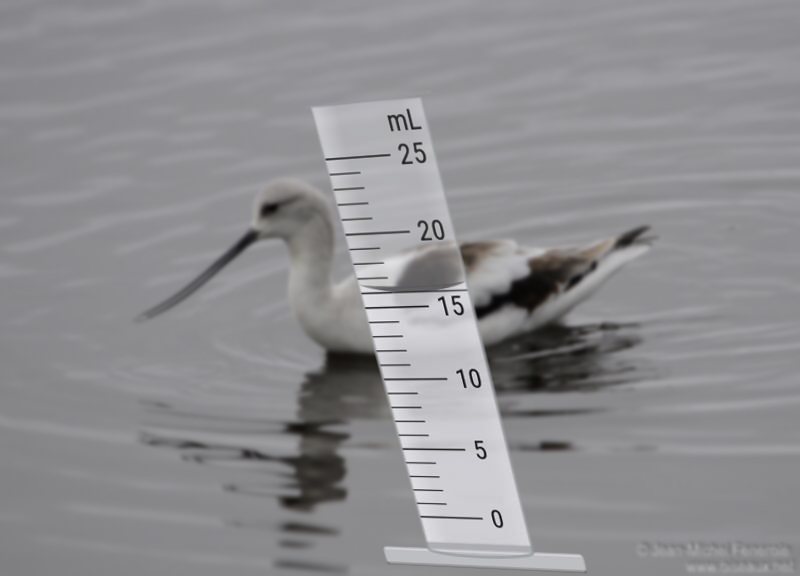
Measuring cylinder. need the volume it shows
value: 16 mL
